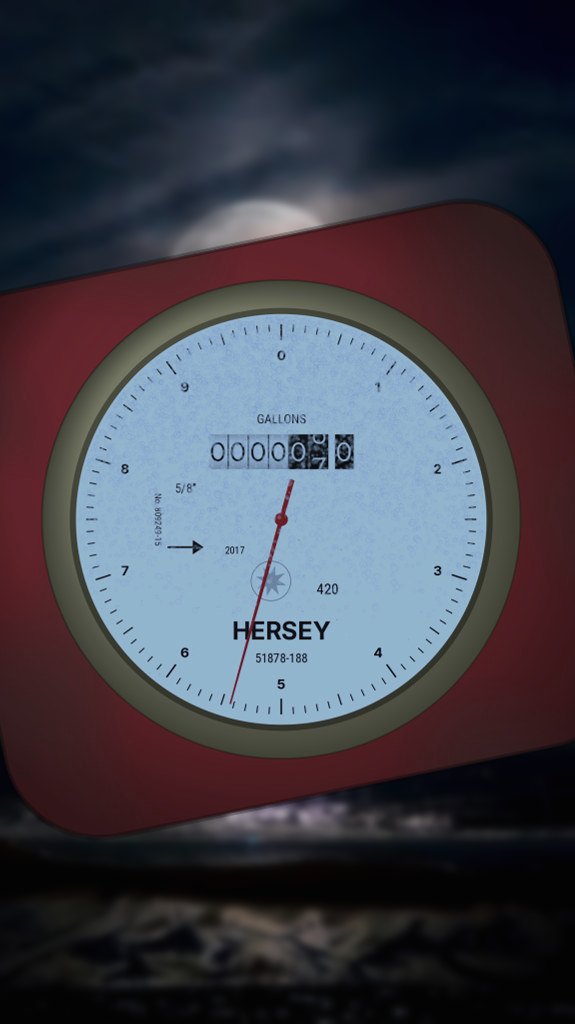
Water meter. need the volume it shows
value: 65.4 gal
